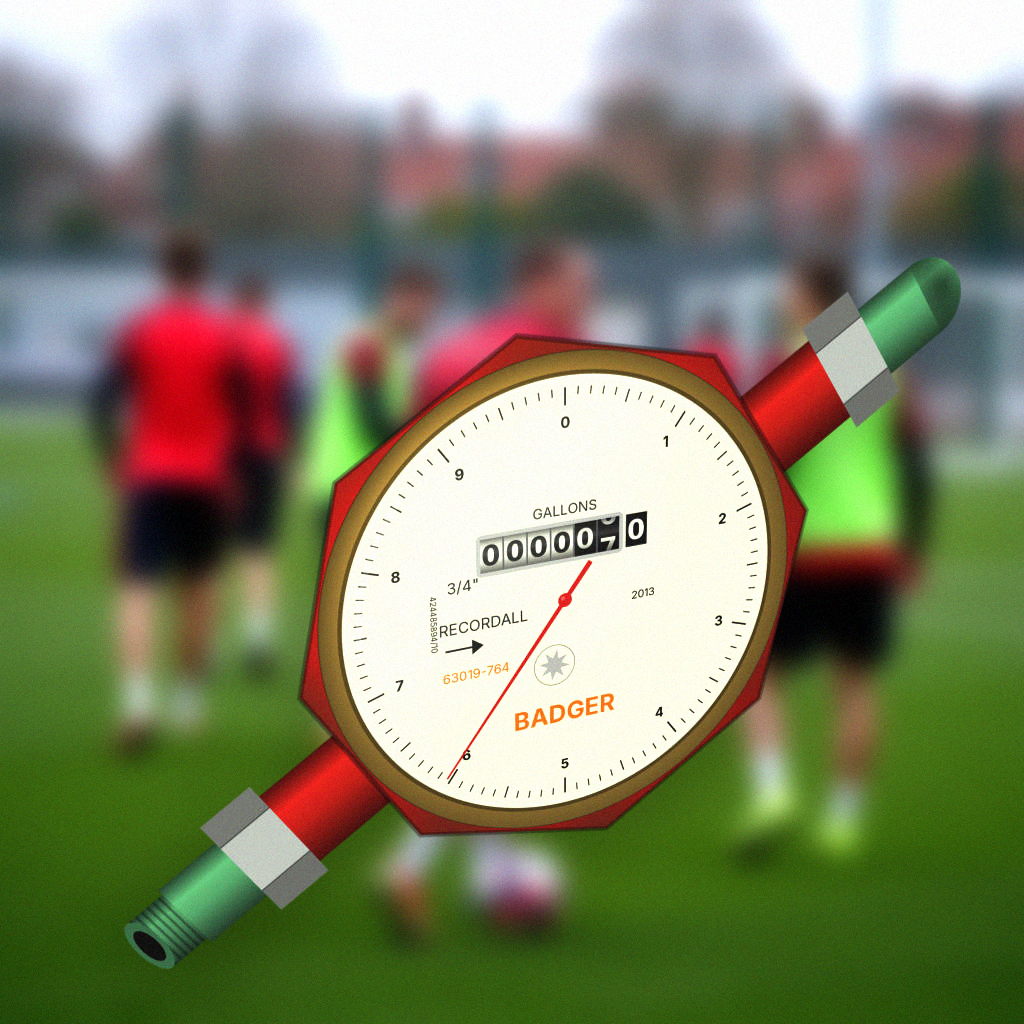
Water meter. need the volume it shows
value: 66.0 gal
